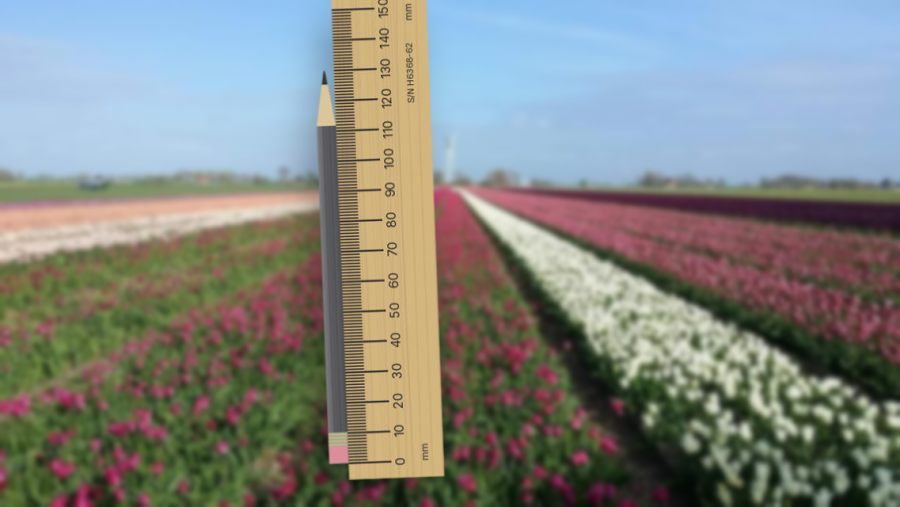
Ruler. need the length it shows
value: 130 mm
